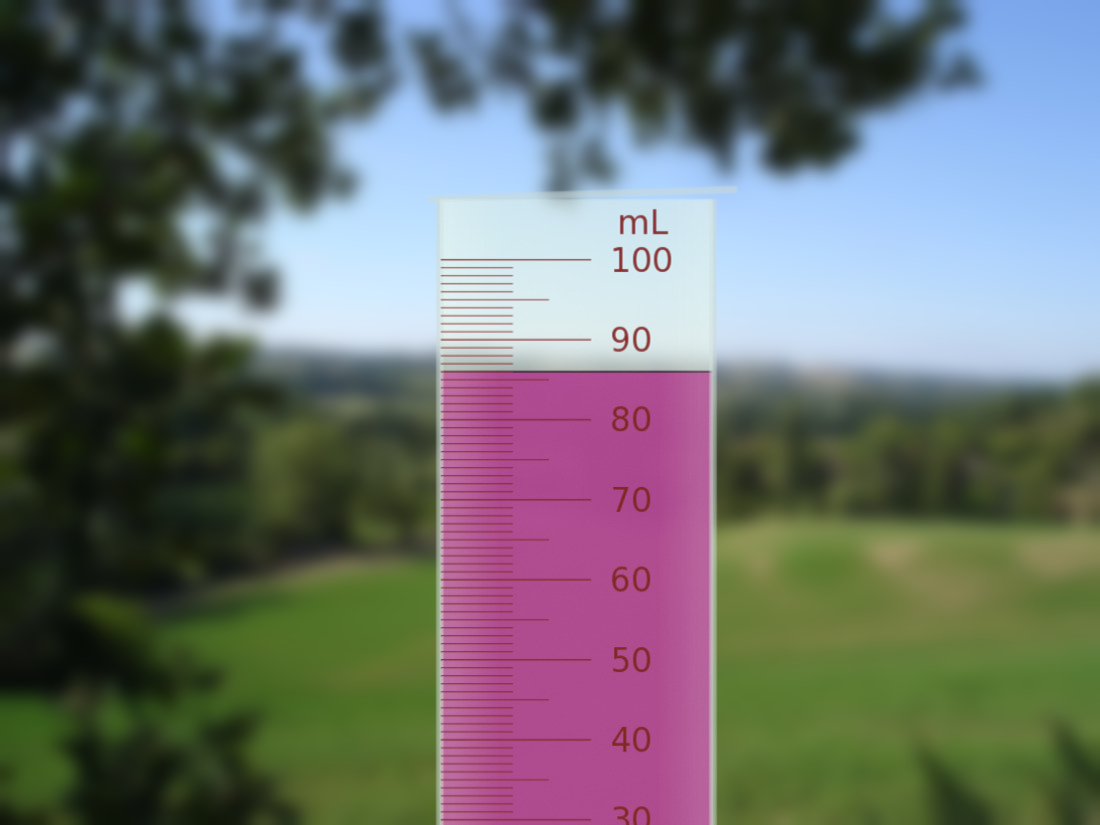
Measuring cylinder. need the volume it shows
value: 86 mL
